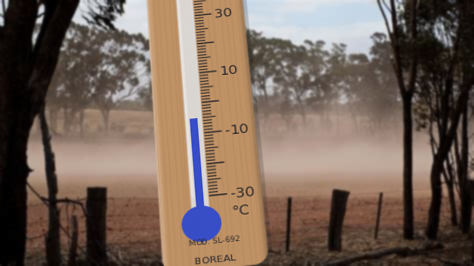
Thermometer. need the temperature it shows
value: -5 °C
